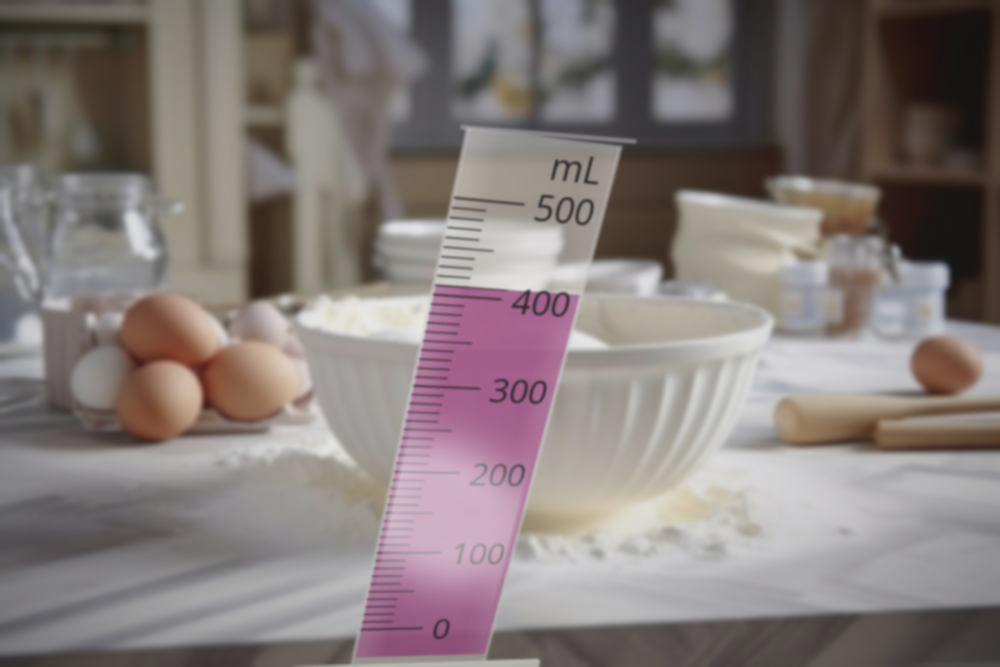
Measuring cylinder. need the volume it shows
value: 410 mL
